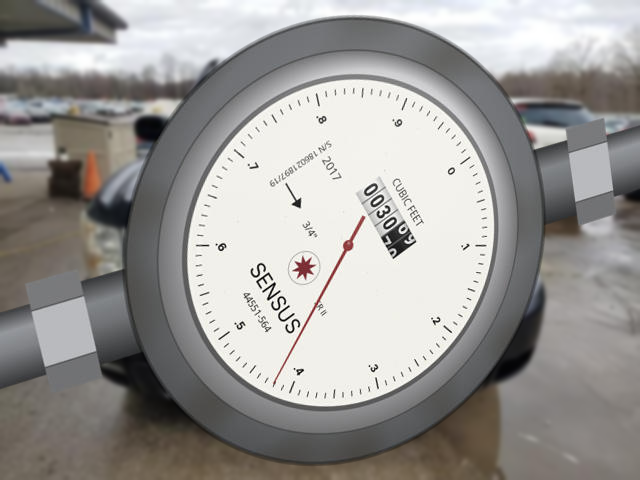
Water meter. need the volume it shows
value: 3069.42 ft³
